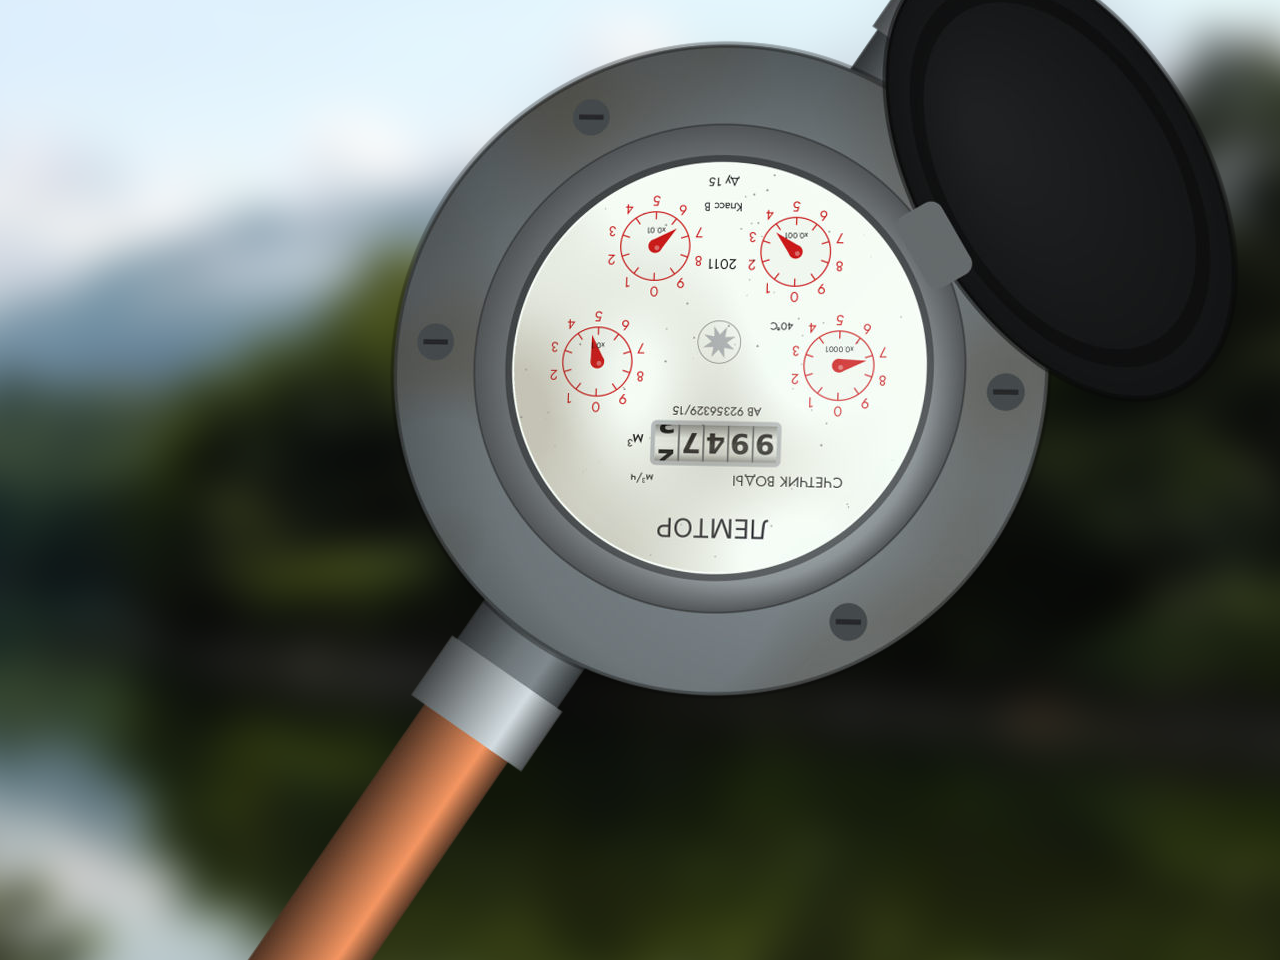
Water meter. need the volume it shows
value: 99472.4637 m³
